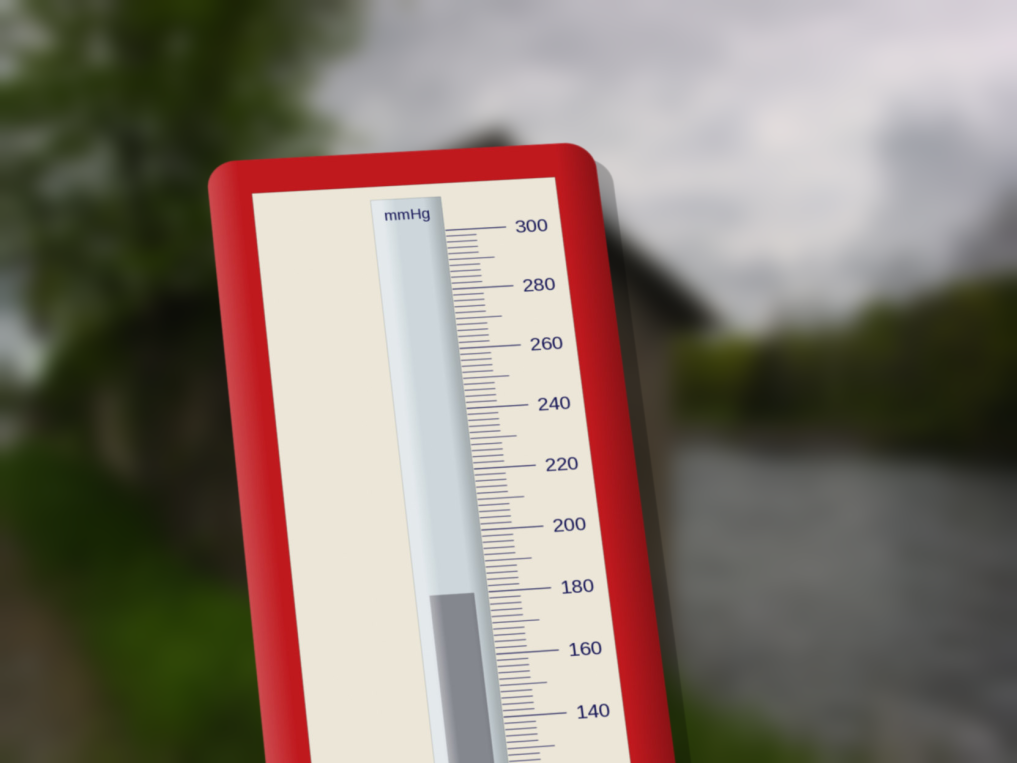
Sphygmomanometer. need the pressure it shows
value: 180 mmHg
